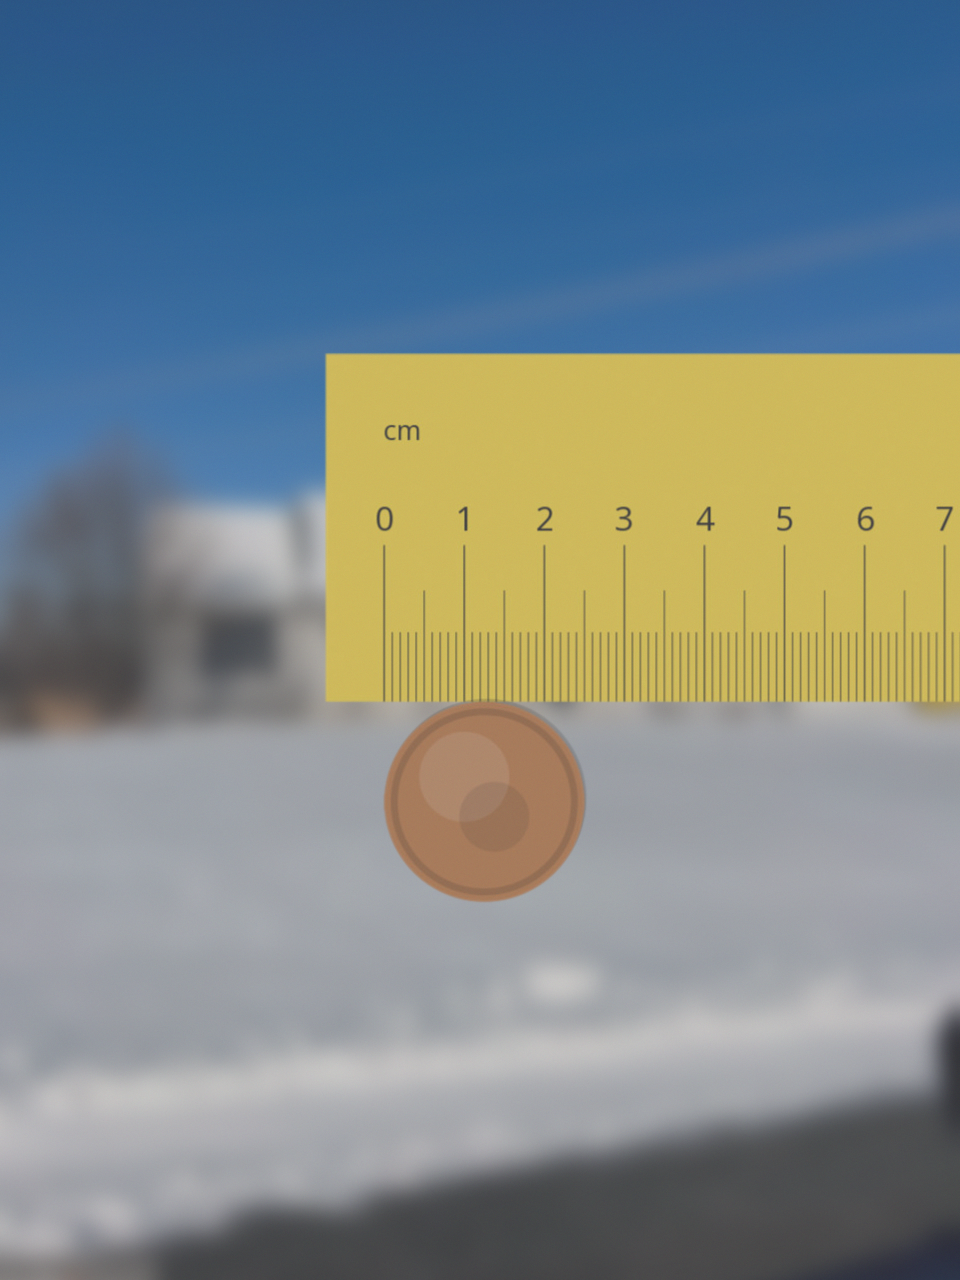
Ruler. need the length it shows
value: 2.5 cm
